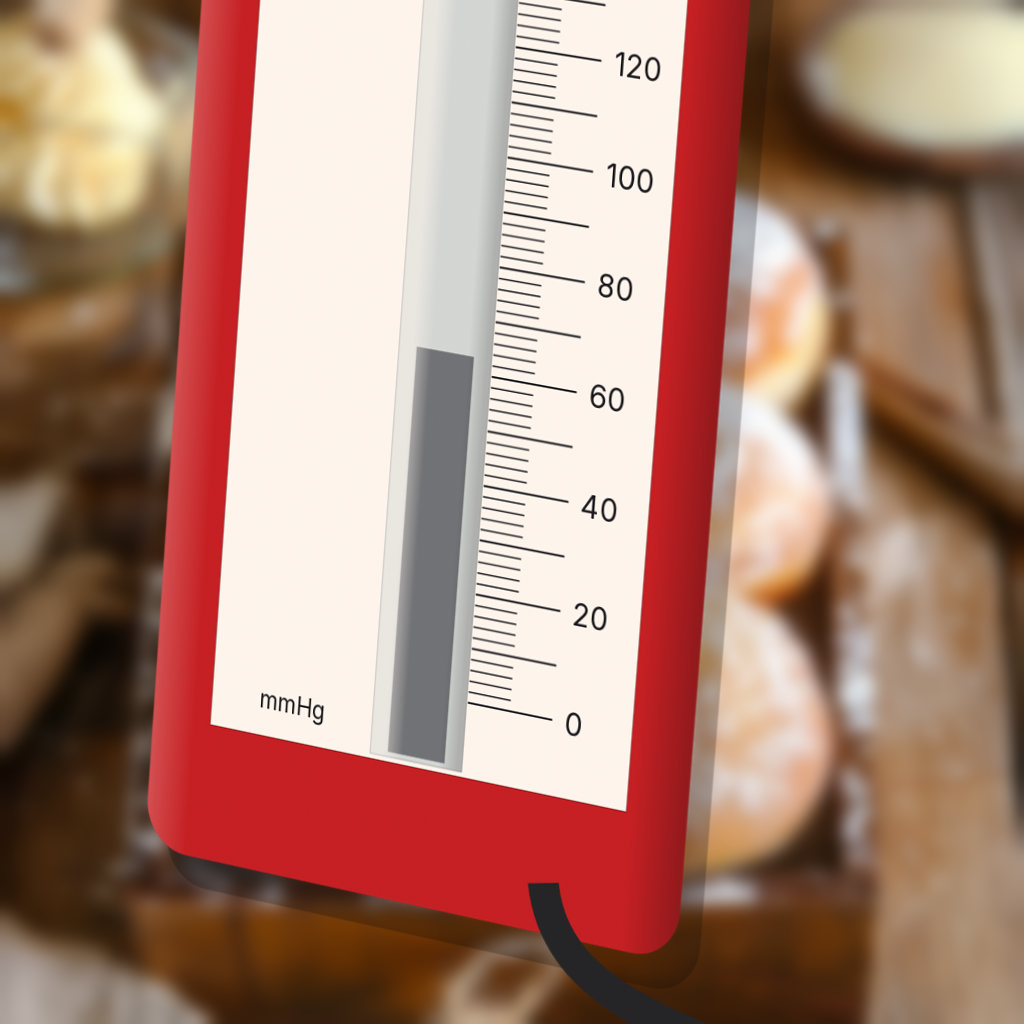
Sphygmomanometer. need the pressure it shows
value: 63 mmHg
